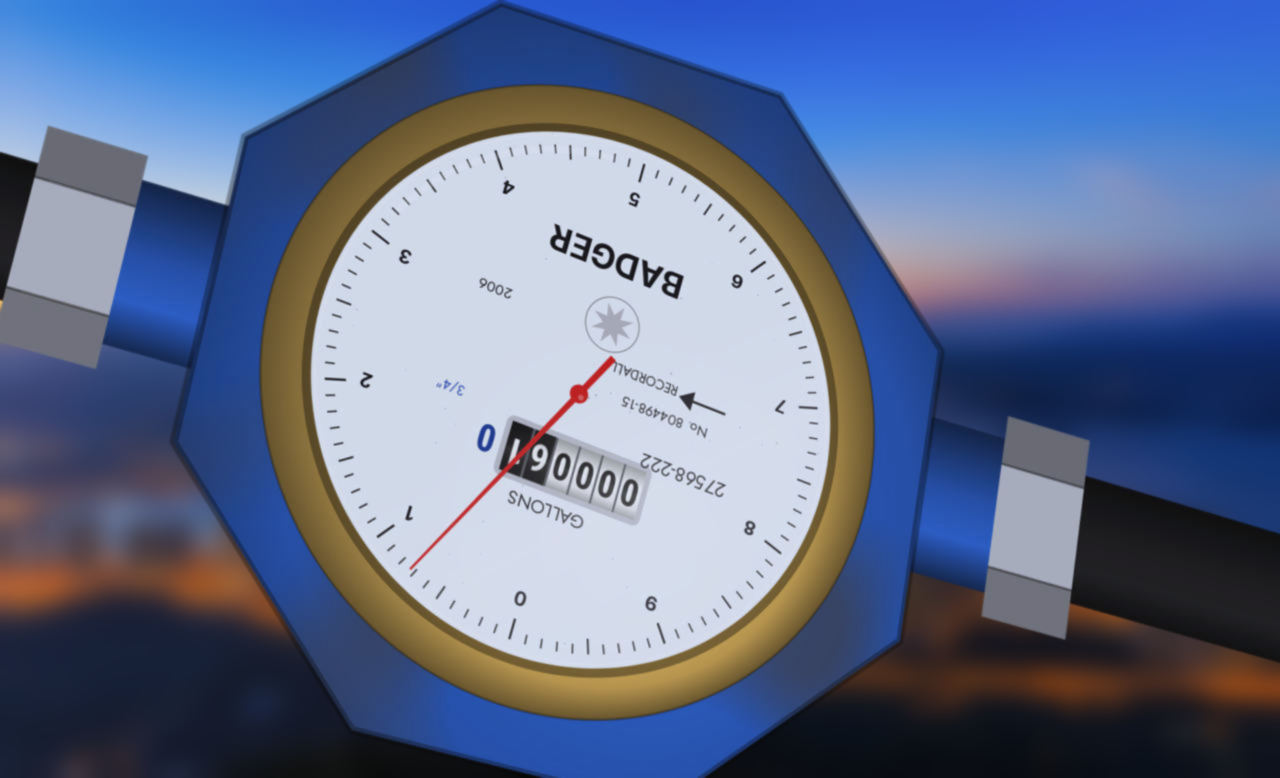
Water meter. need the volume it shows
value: 610.7 gal
